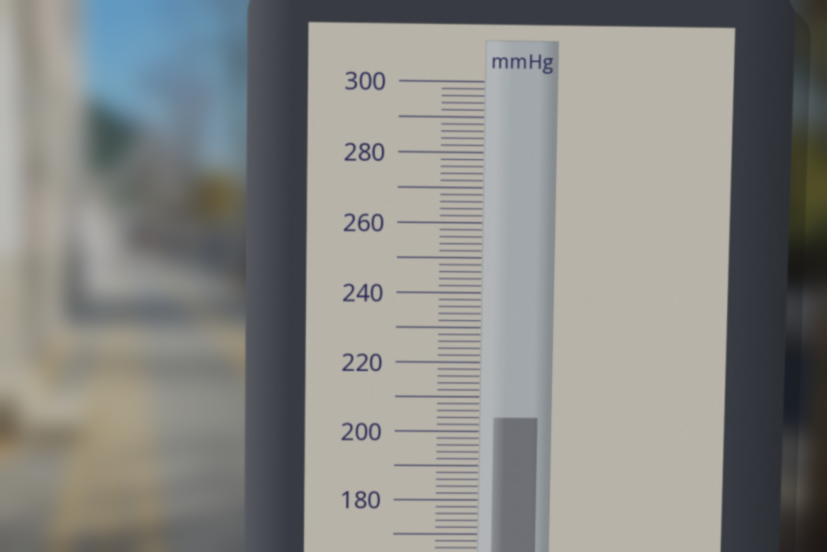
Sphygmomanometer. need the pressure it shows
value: 204 mmHg
